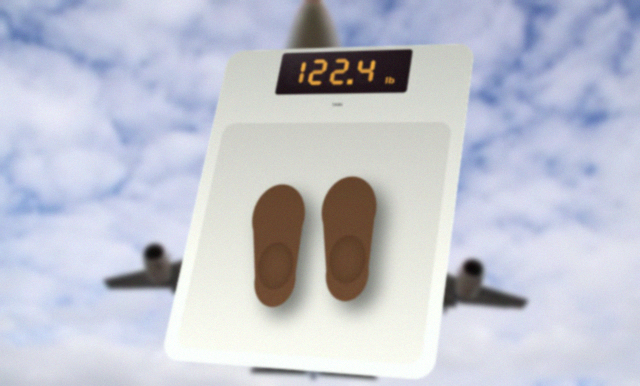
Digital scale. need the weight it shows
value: 122.4 lb
